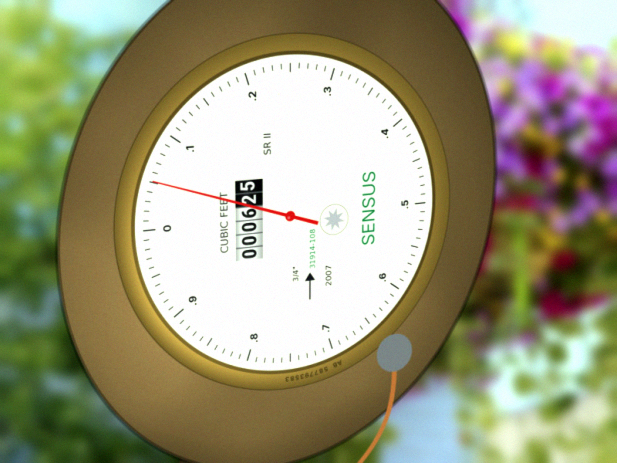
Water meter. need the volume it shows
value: 625.05 ft³
